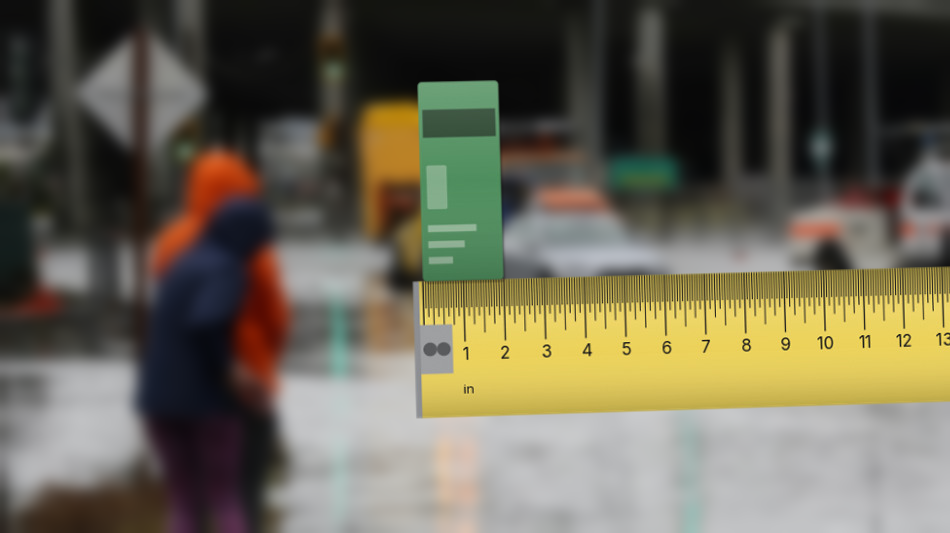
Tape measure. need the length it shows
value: 2 in
